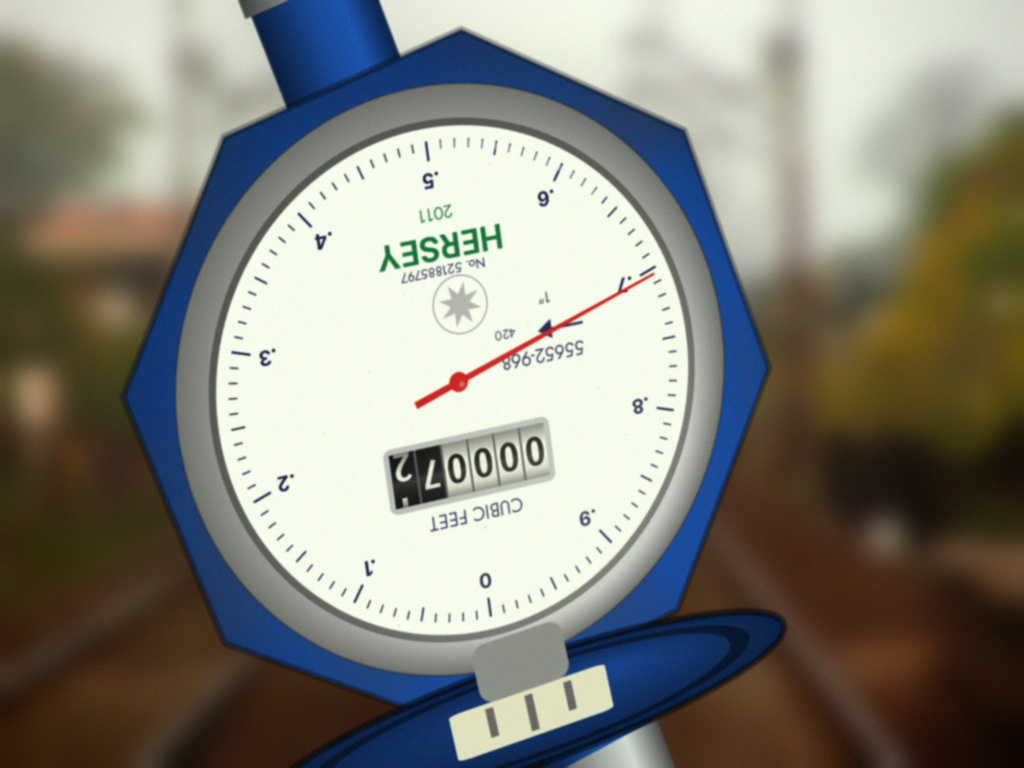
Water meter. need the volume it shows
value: 71.70 ft³
